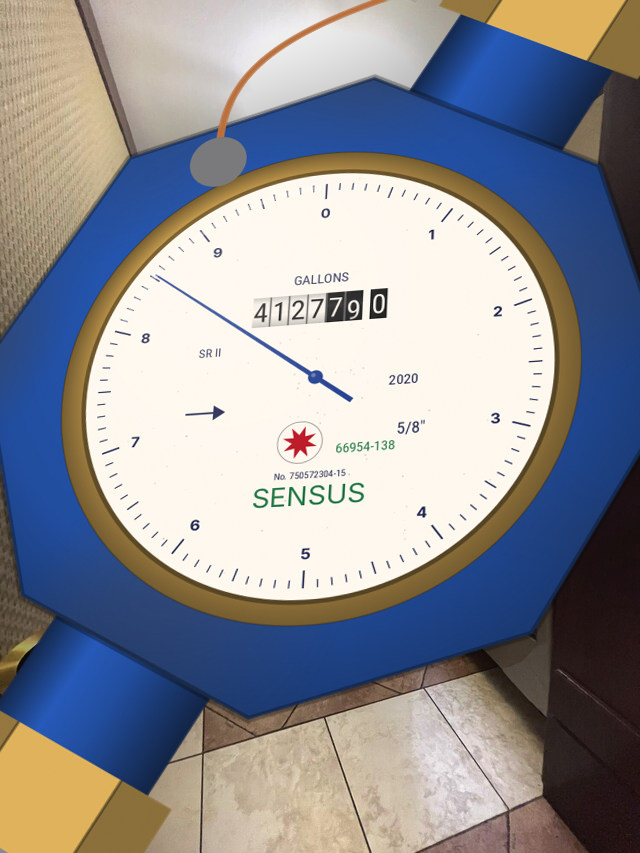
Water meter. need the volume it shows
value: 4127788.5 gal
